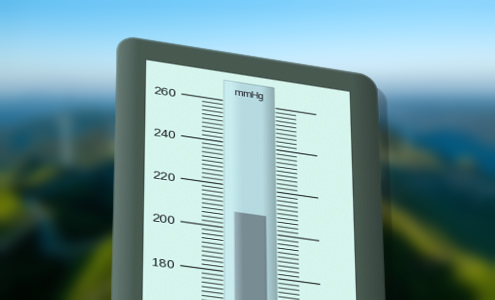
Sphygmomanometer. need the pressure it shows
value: 208 mmHg
